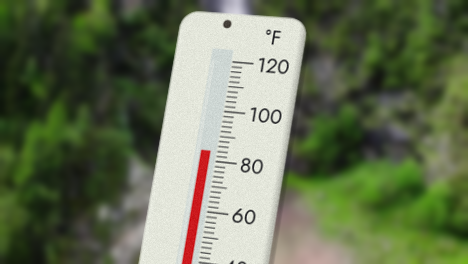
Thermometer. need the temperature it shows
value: 84 °F
